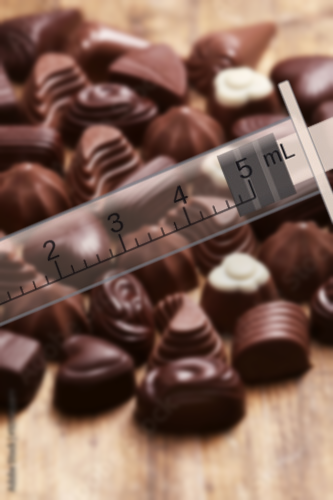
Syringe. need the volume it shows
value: 4.7 mL
